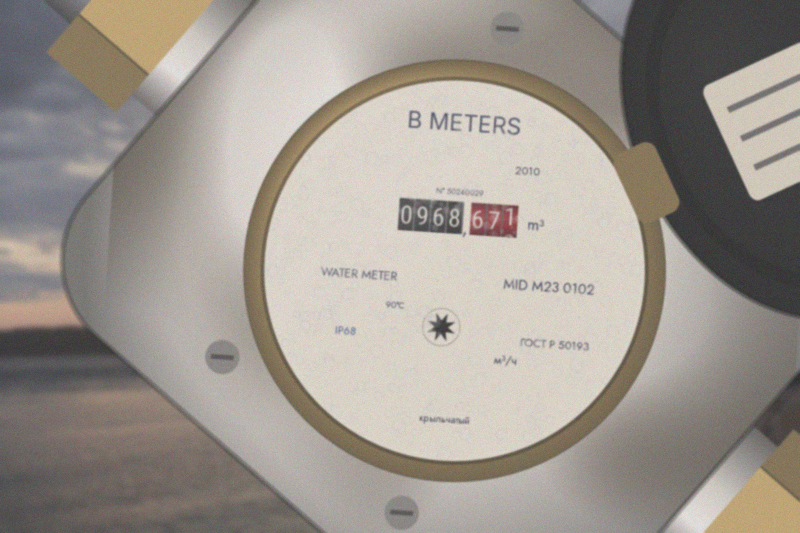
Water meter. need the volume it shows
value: 968.671 m³
